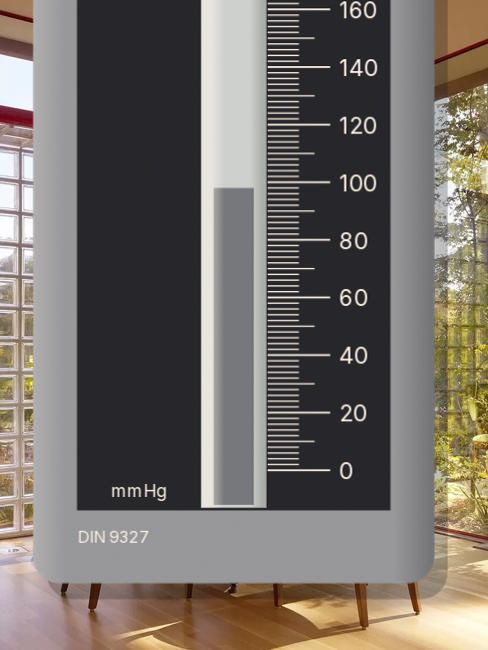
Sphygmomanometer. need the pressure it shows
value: 98 mmHg
